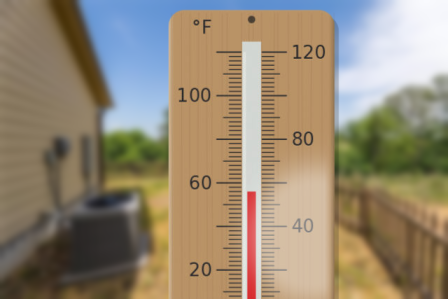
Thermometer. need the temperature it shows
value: 56 °F
